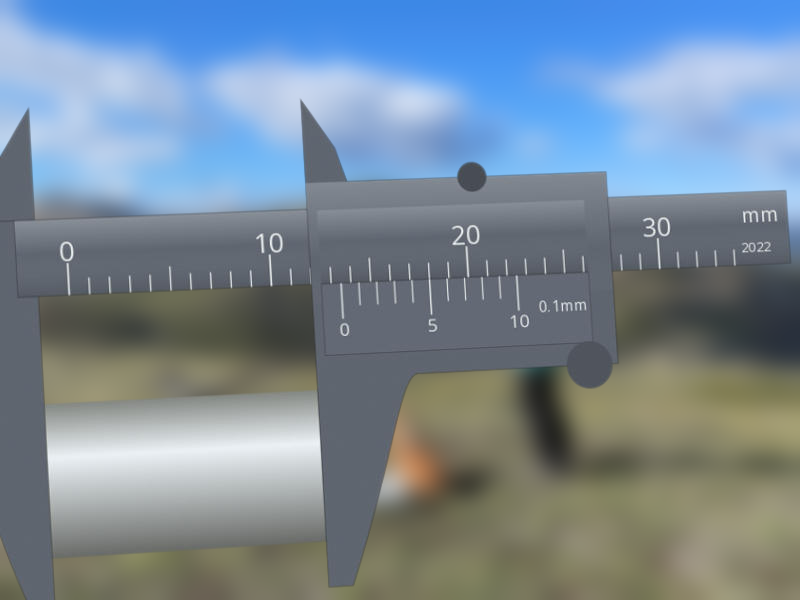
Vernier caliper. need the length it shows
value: 13.5 mm
